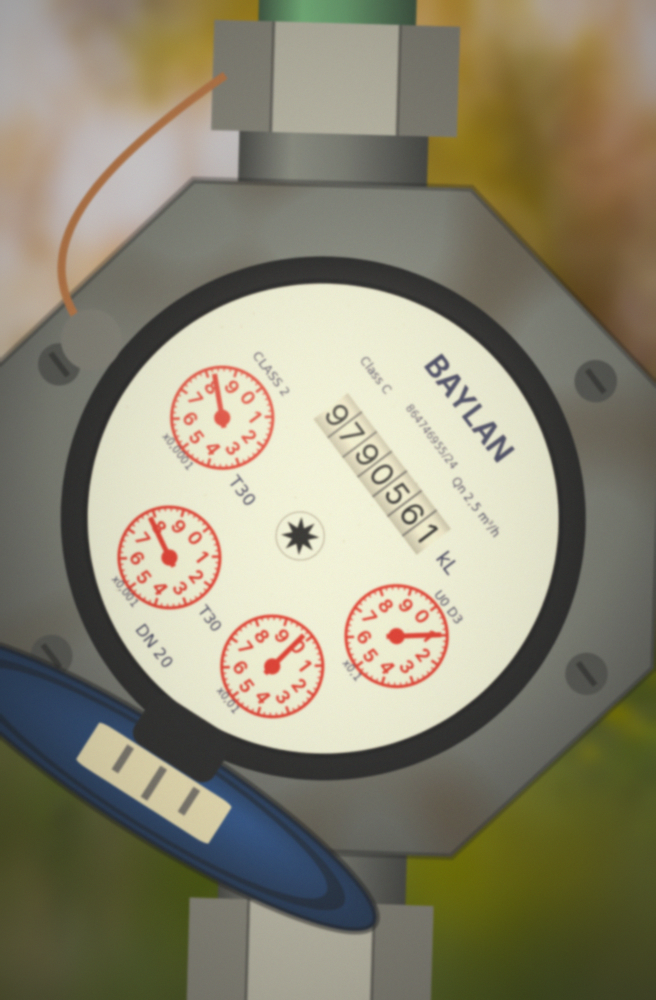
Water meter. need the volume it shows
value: 9790561.0978 kL
